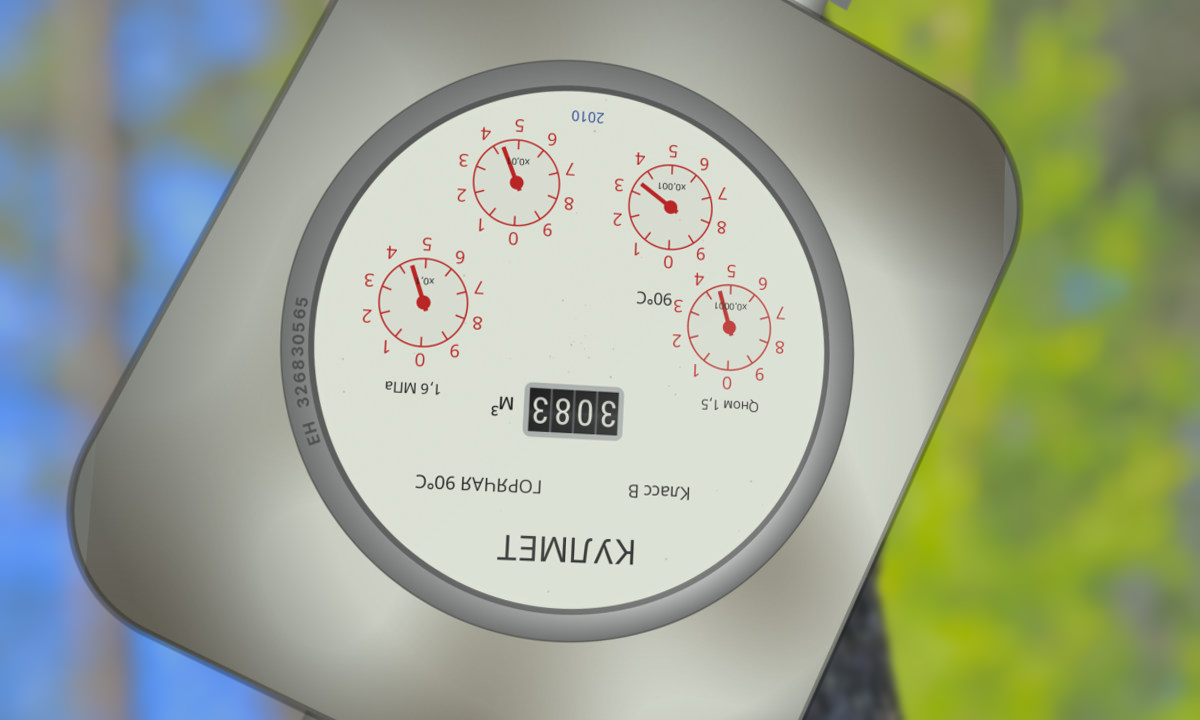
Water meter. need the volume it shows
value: 3083.4434 m³
